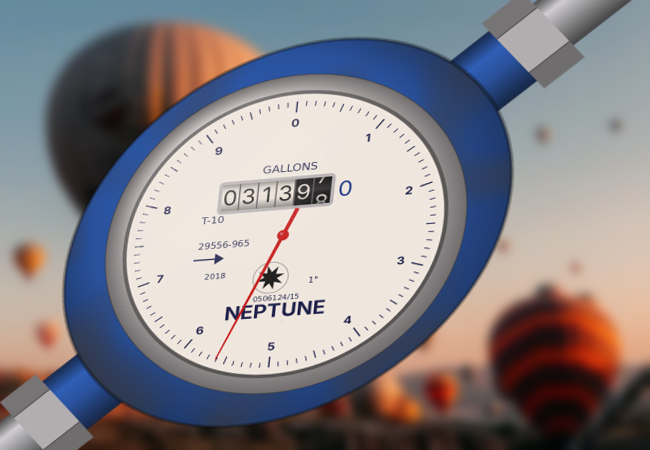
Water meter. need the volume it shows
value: 313975.6 gal
